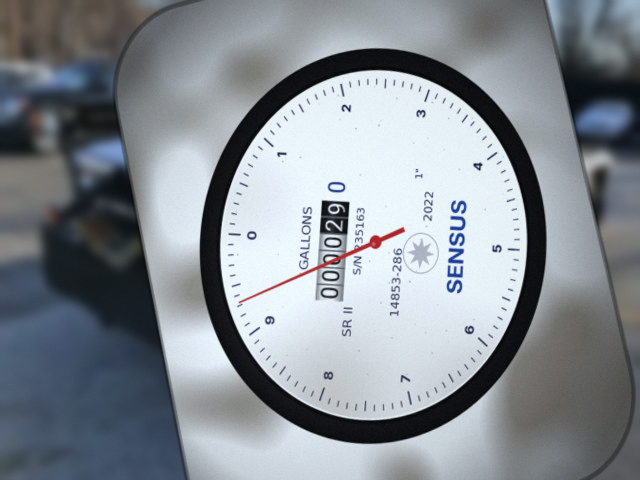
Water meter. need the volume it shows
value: 289.3 gal
